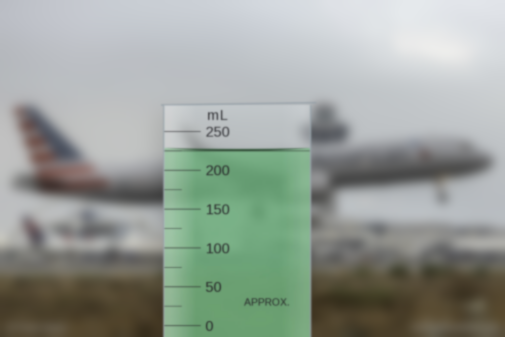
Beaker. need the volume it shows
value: 225 mL
